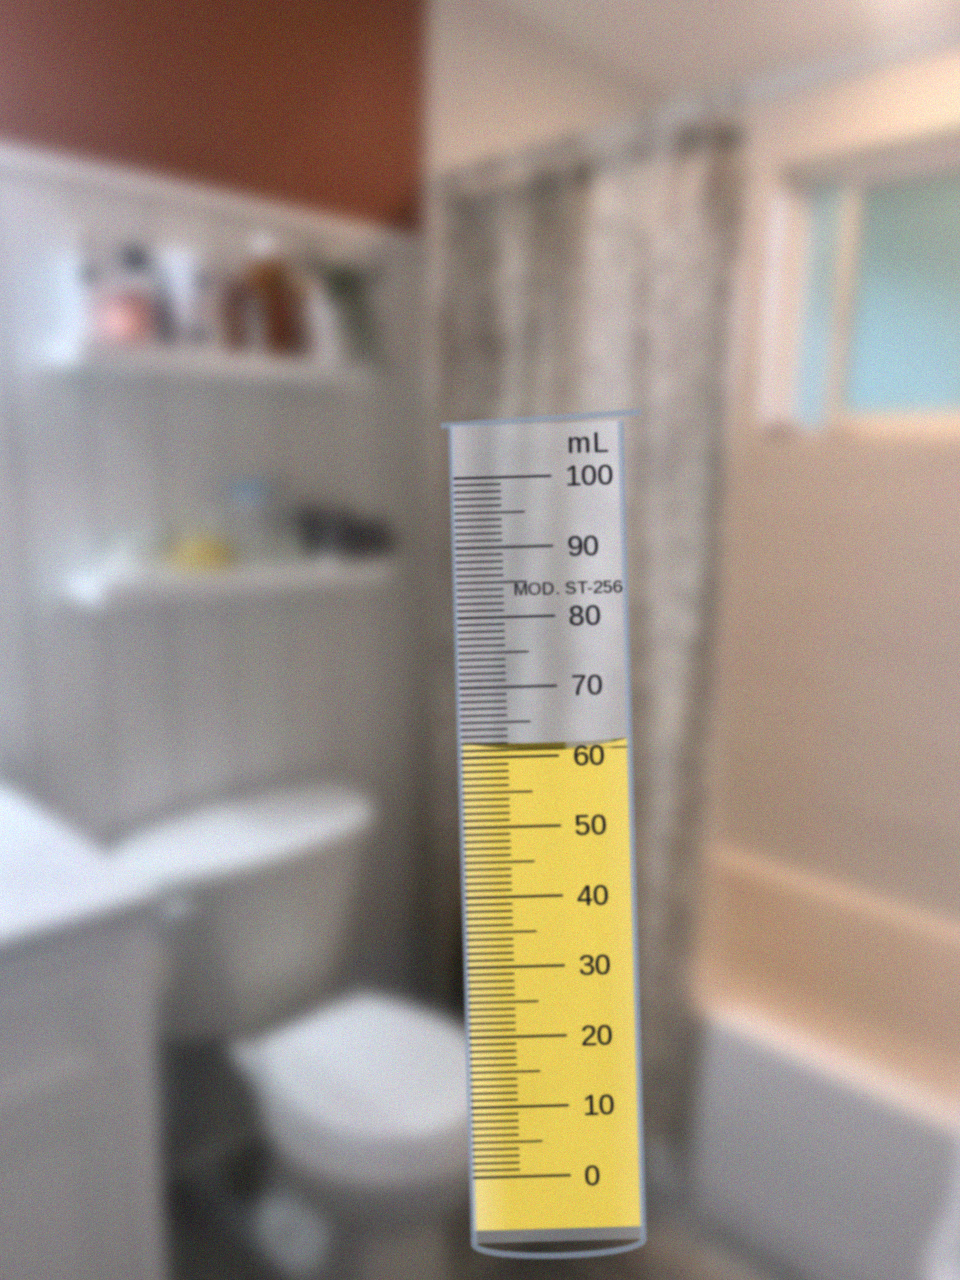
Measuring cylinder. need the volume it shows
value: 61 mL
